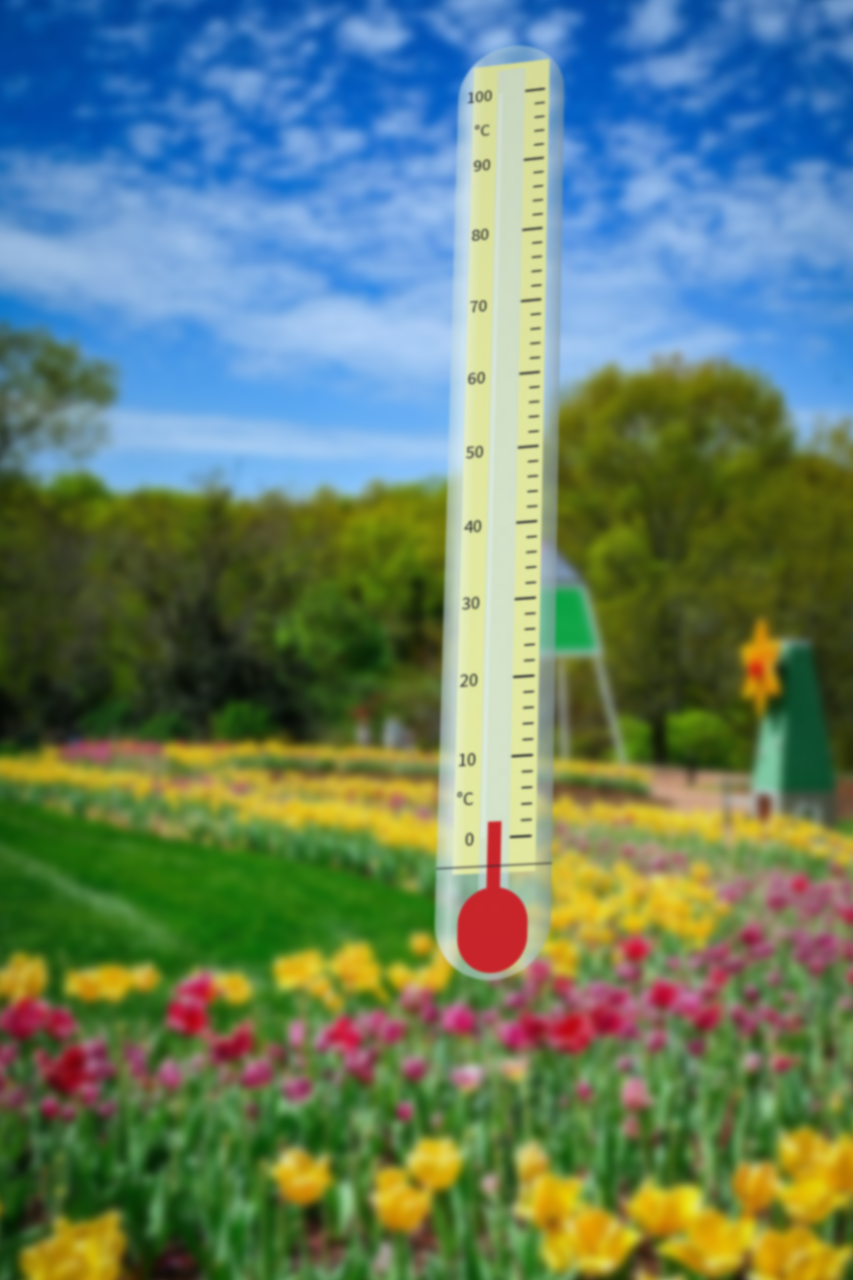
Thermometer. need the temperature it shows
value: 2 °C
